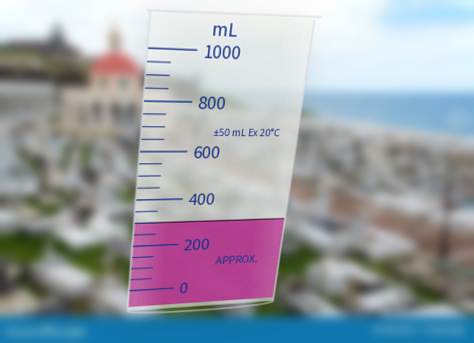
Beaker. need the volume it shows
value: 300 mL
